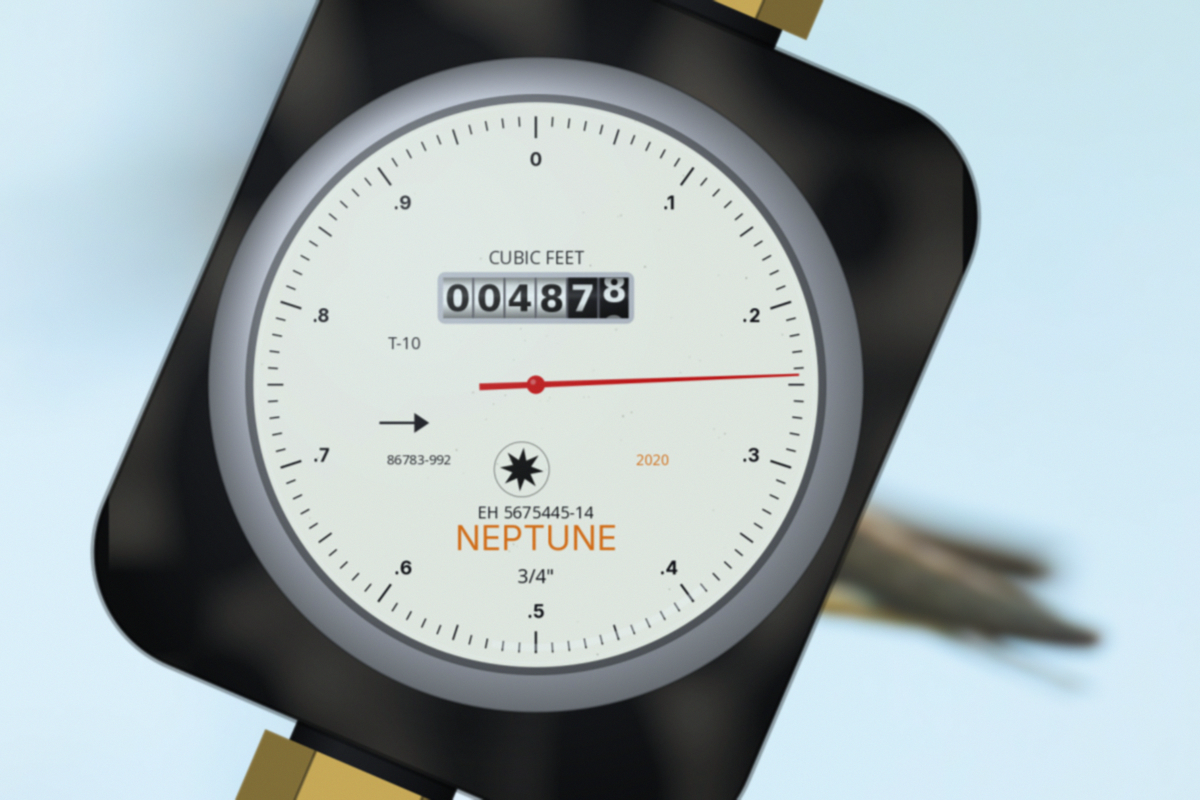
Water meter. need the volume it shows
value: 4878.24 ft³
